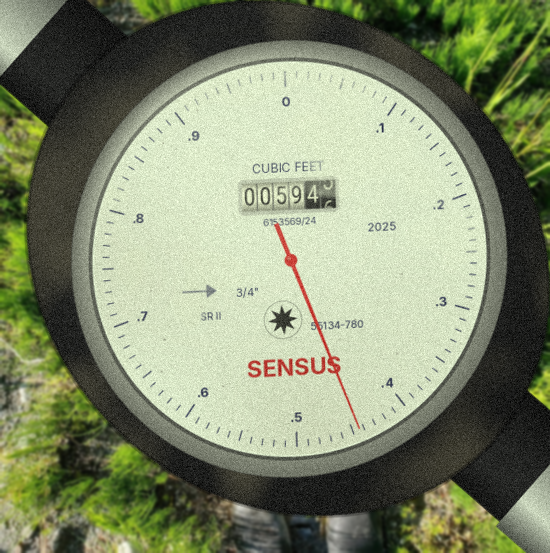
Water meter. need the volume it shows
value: 5945.44 ft³
